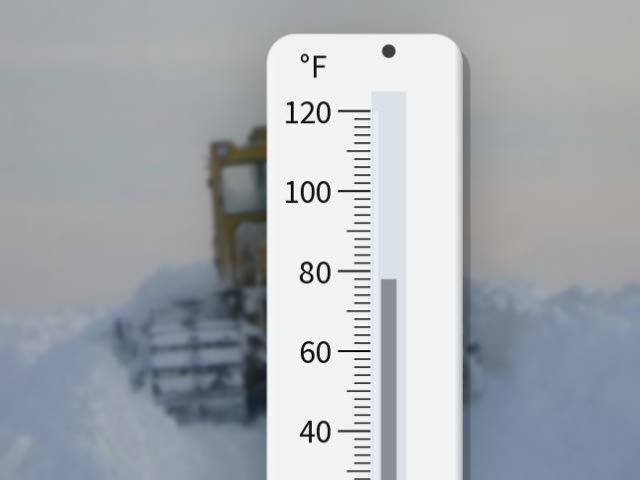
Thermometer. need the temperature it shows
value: 78 °F
